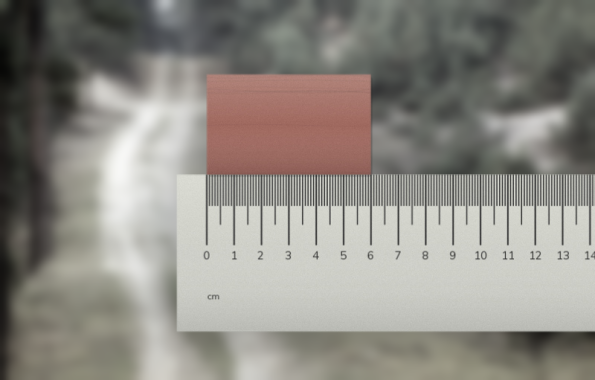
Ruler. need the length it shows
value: 6 cm
